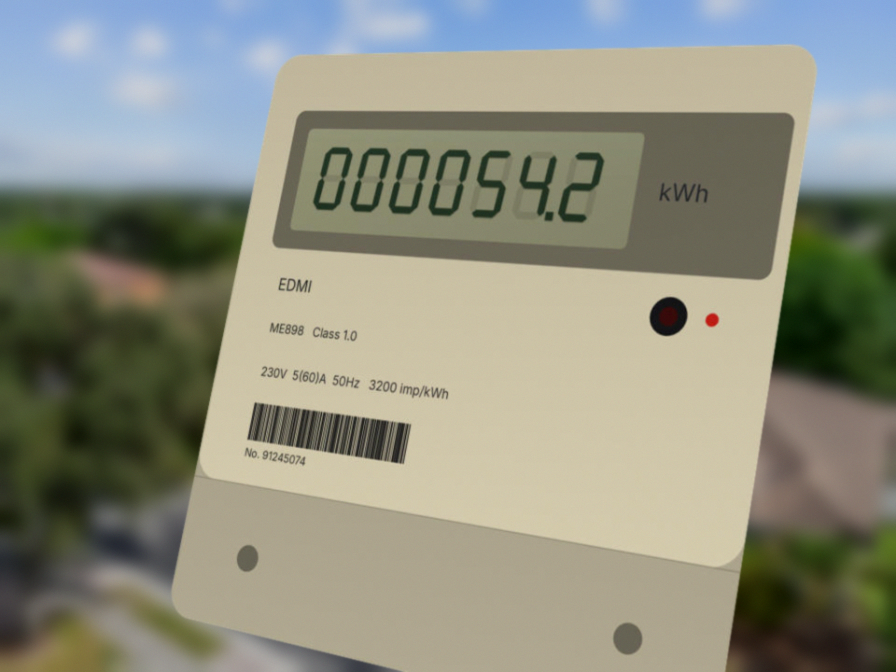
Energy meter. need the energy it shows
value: 54.2 kWh
